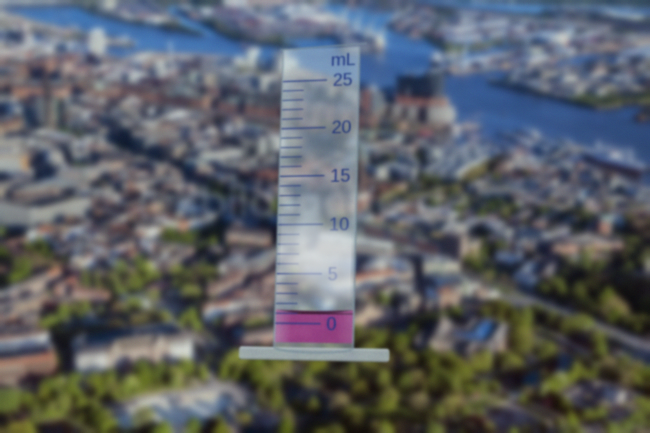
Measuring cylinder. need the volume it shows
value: 1 mL
